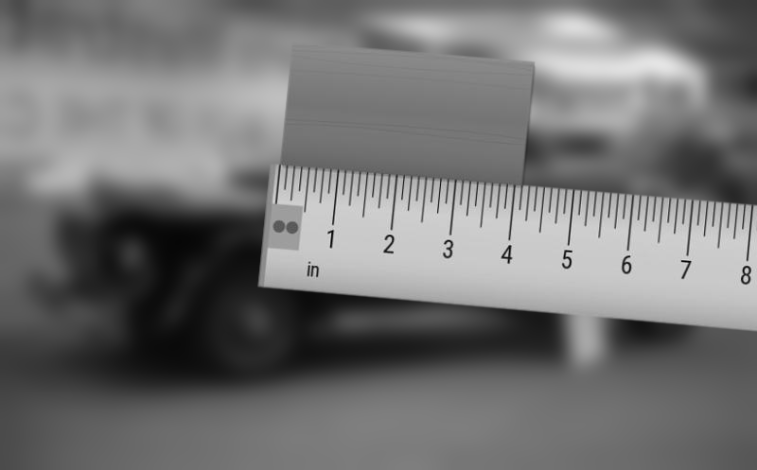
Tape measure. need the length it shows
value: 4.125 in
